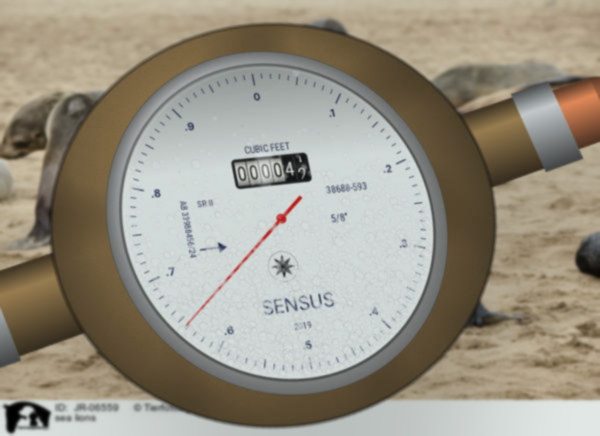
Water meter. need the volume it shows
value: 41.64 ft³
